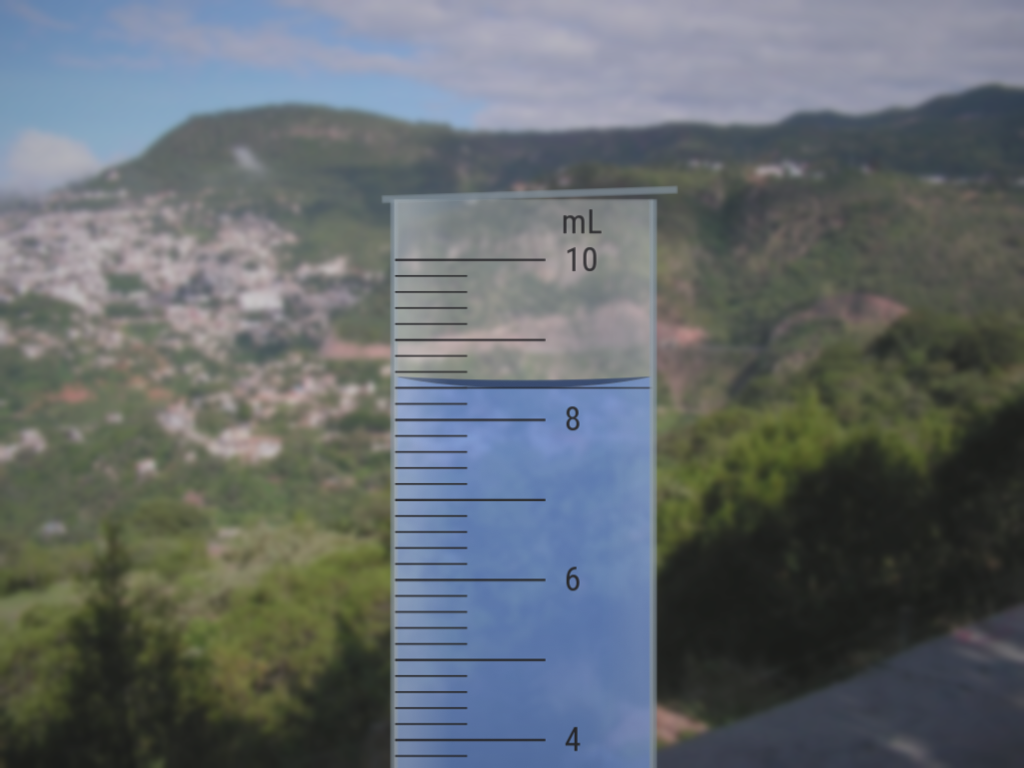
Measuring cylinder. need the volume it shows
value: 8.4 mL
